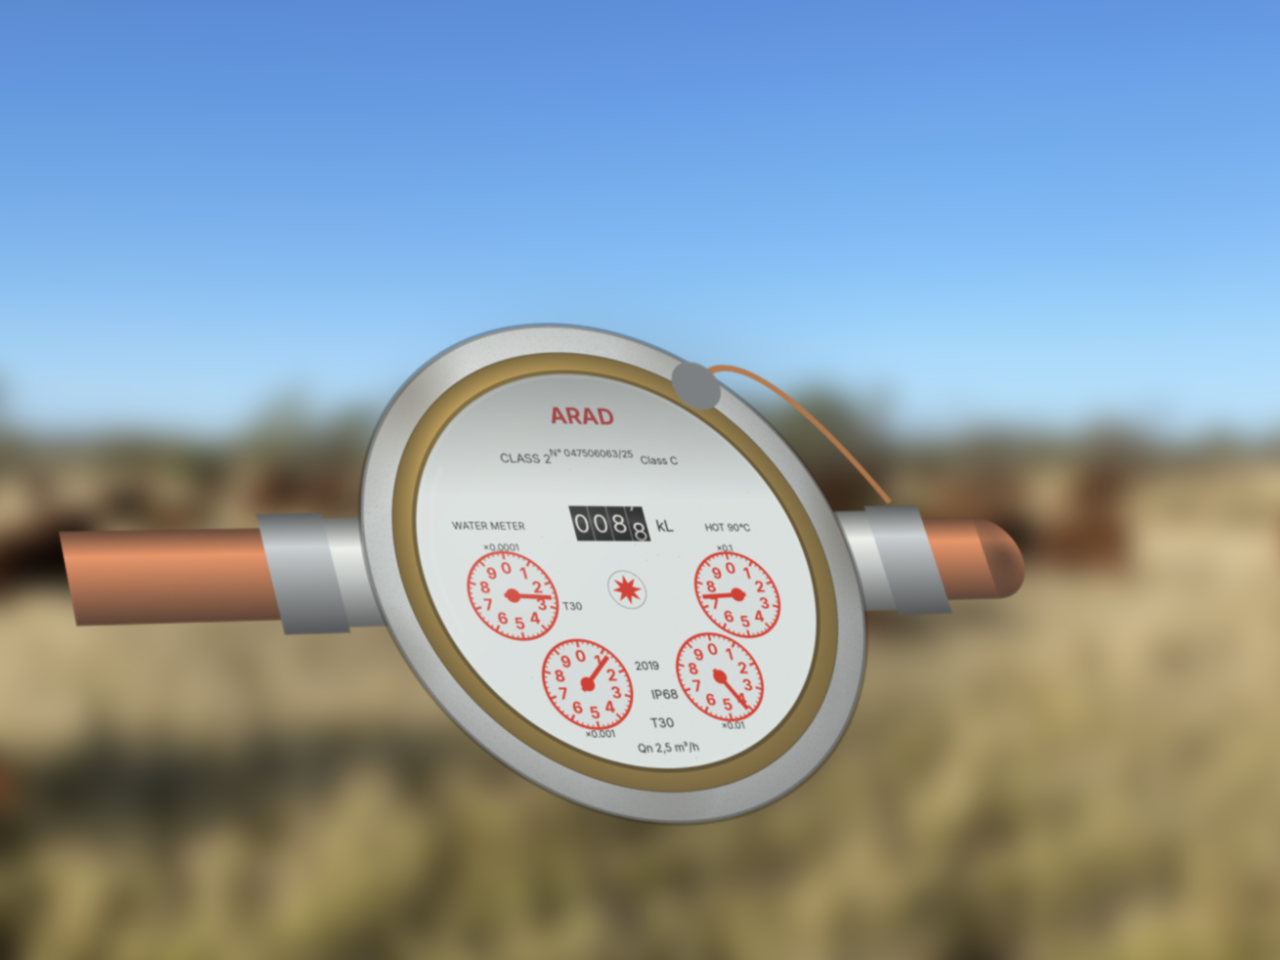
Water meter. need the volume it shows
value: 87.7412 kL
